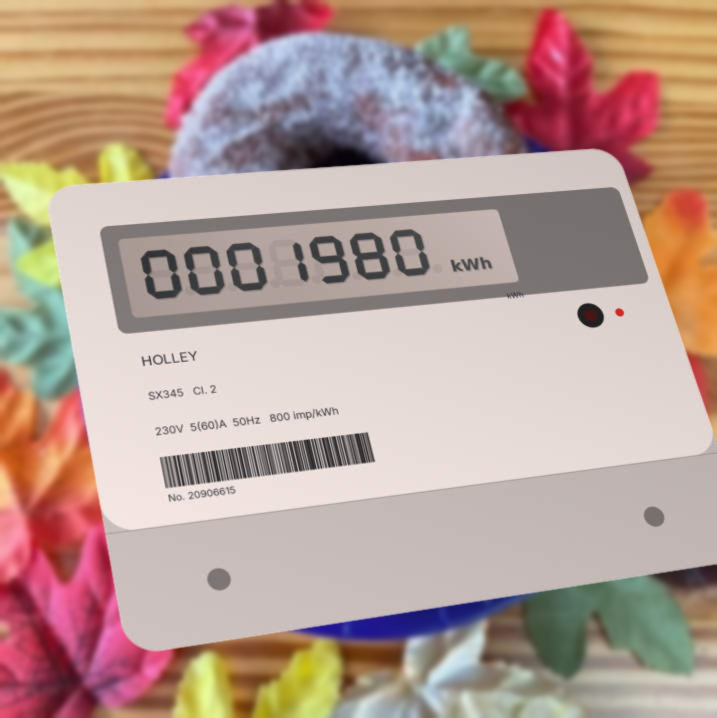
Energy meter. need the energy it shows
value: 1980 kWh
